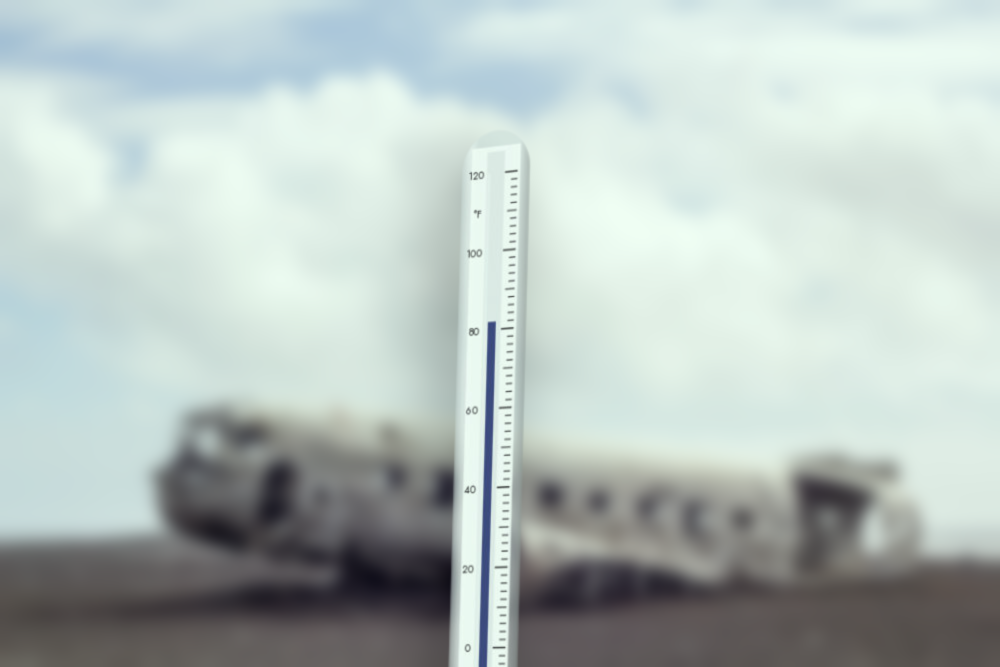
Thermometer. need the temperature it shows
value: 82 °F
